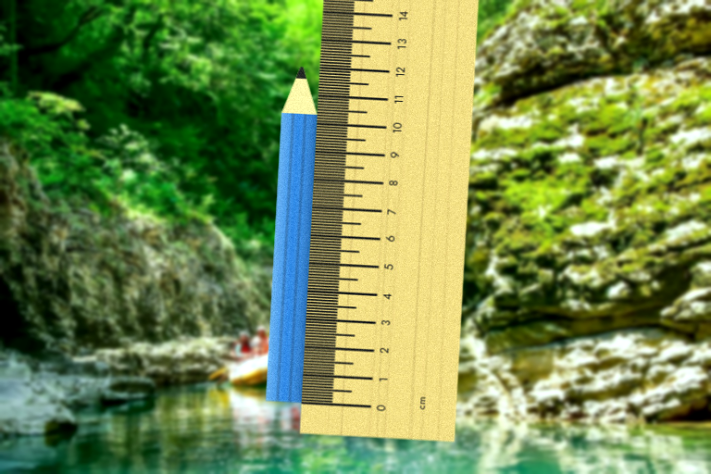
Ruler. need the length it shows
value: 12 cm
